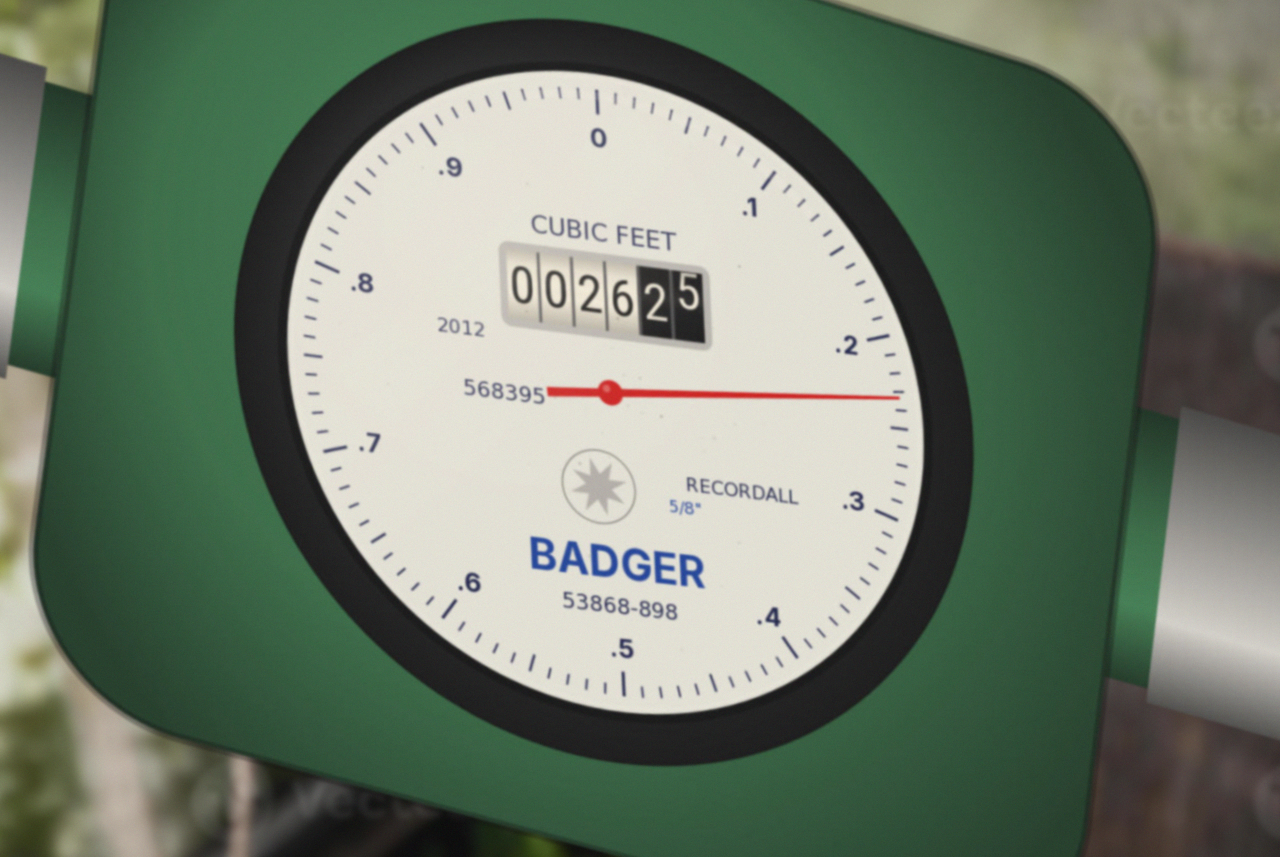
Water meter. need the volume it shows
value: 2625.23 ft³
